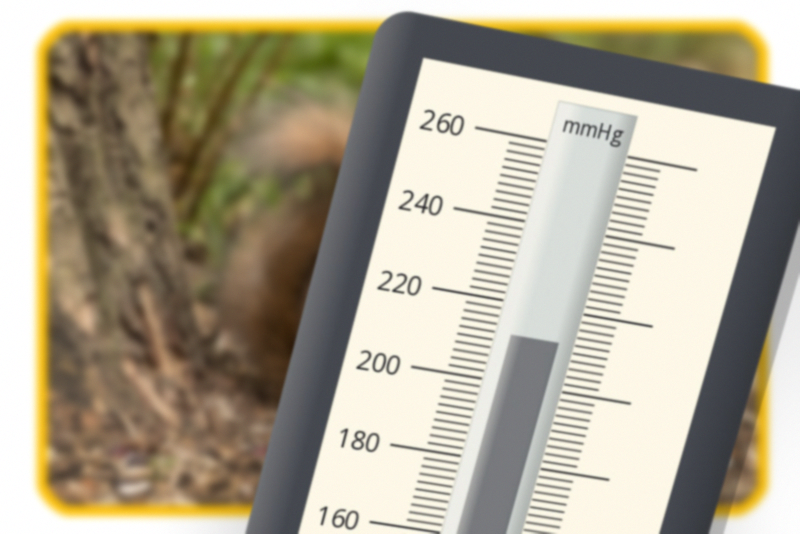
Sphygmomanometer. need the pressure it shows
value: 212 mmHg
